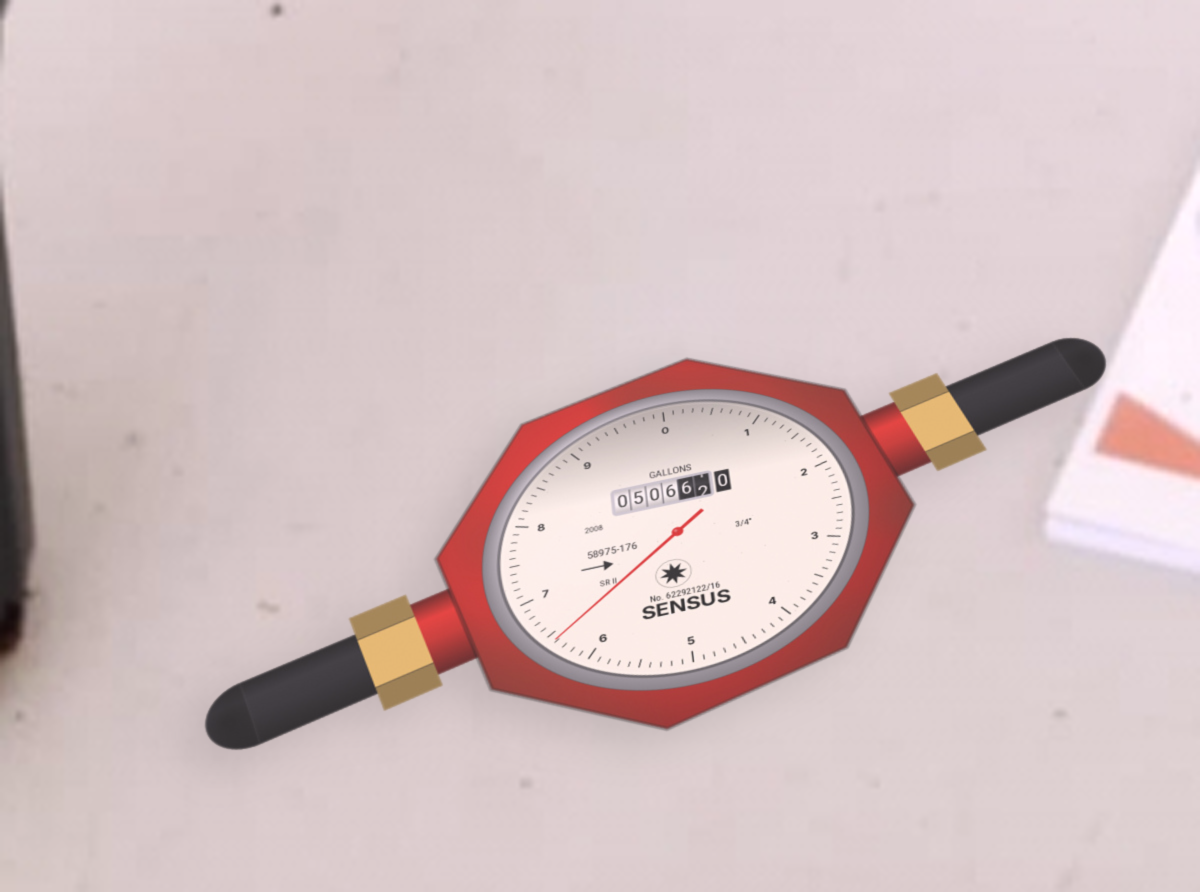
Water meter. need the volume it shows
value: 506616.4 gal
